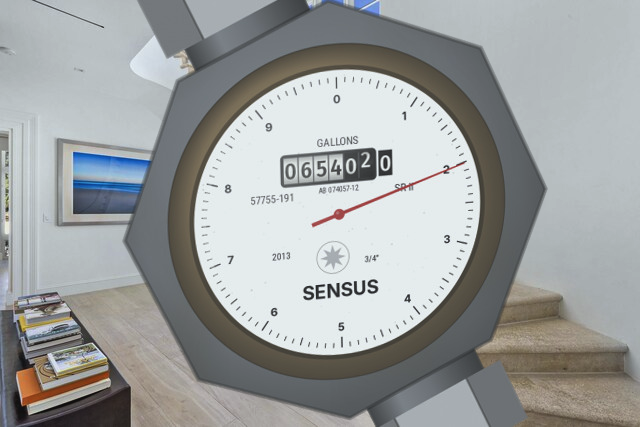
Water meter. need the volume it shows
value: 654022.0 gal
